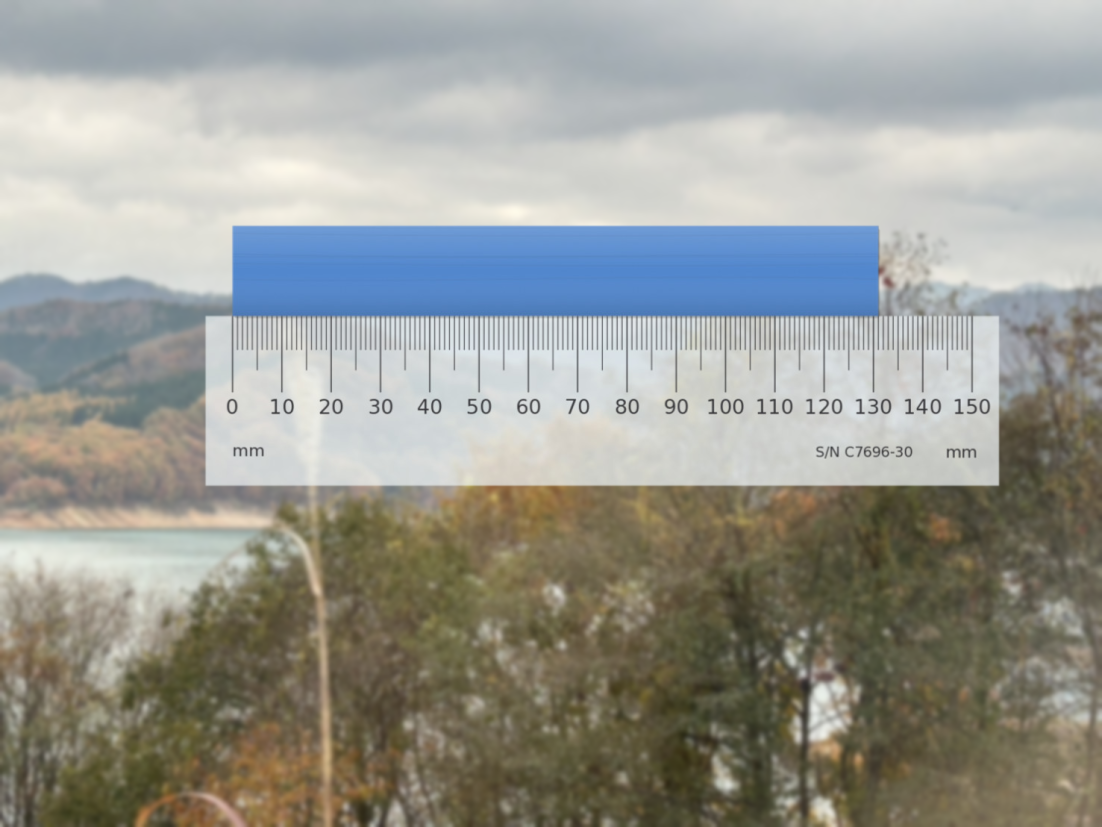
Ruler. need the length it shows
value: 131 mm
